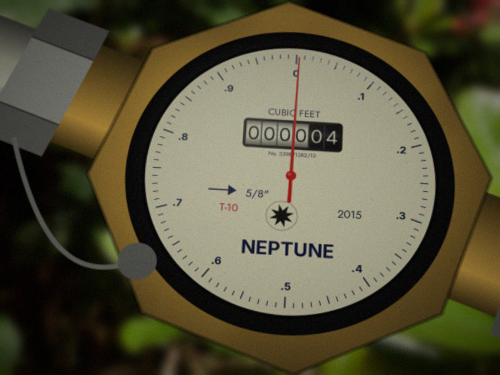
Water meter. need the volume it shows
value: 4.00 ft³
